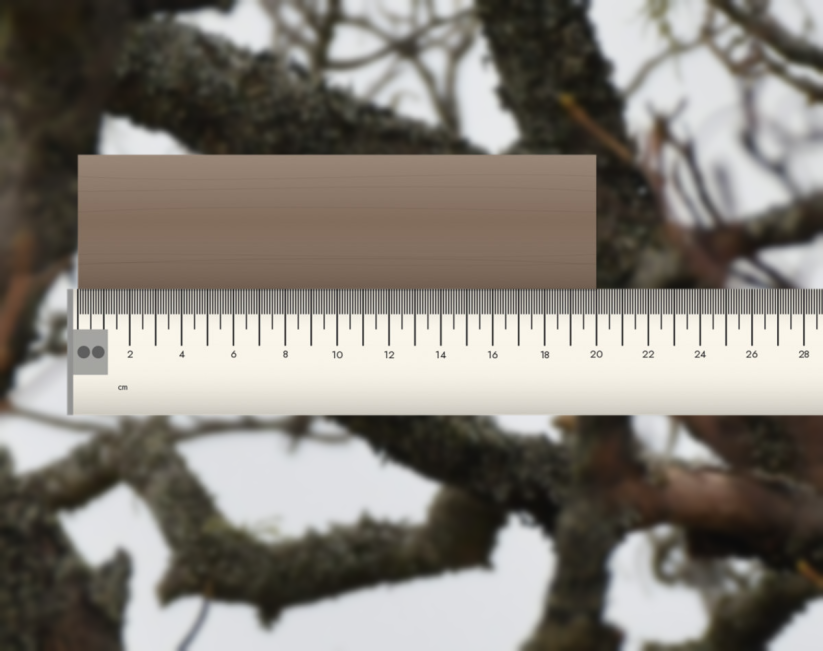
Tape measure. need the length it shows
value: 20 cm
